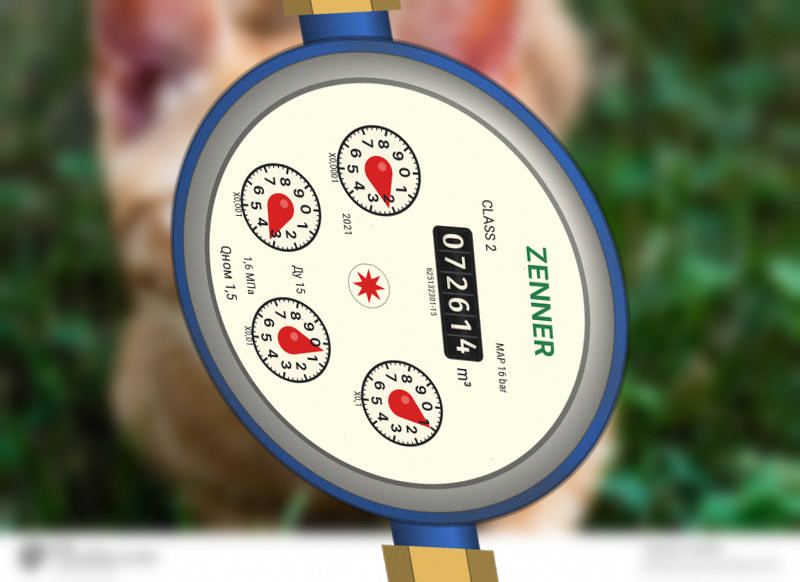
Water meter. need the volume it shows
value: 72614.1032 m³
